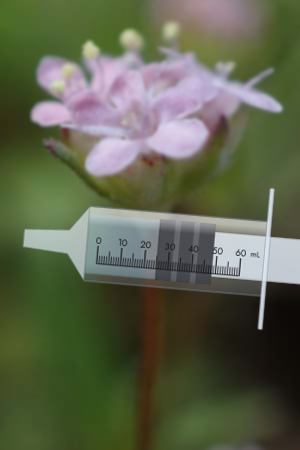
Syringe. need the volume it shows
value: 25 mL
